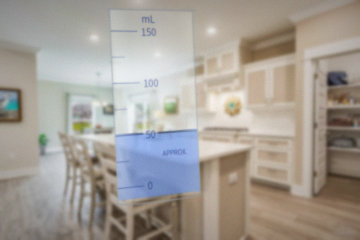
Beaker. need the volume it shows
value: 50 mL
